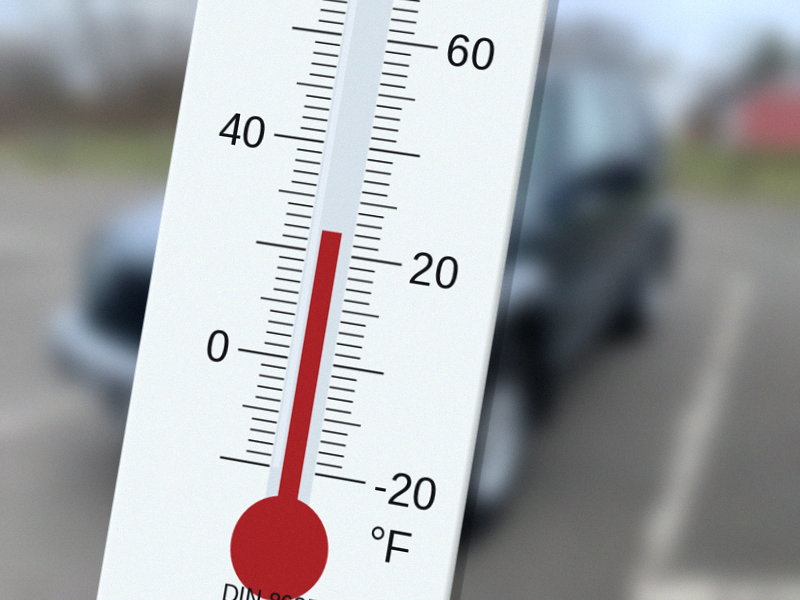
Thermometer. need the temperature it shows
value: 24 °F
